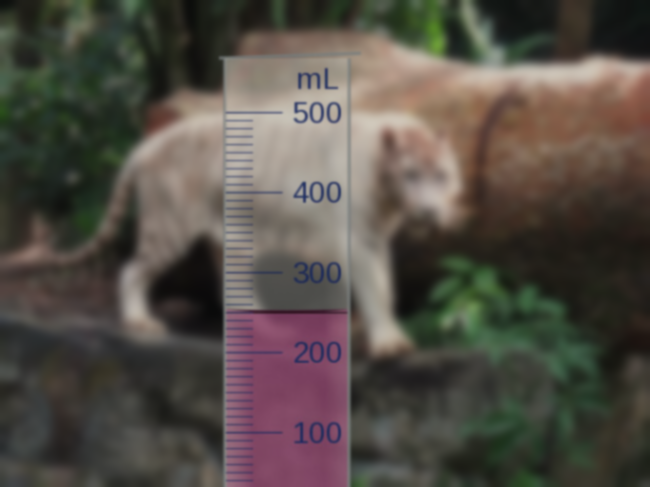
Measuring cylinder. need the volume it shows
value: 250 mL
